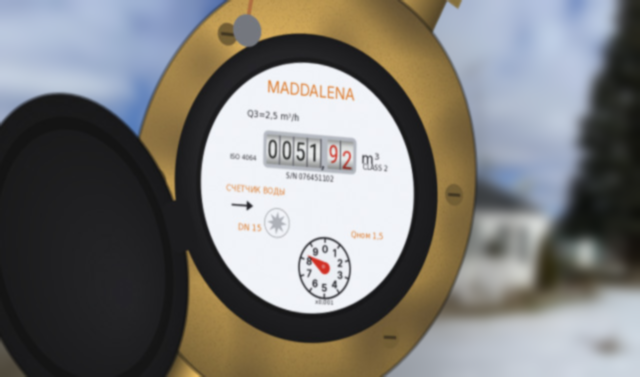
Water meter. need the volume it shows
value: 51.918 m³
